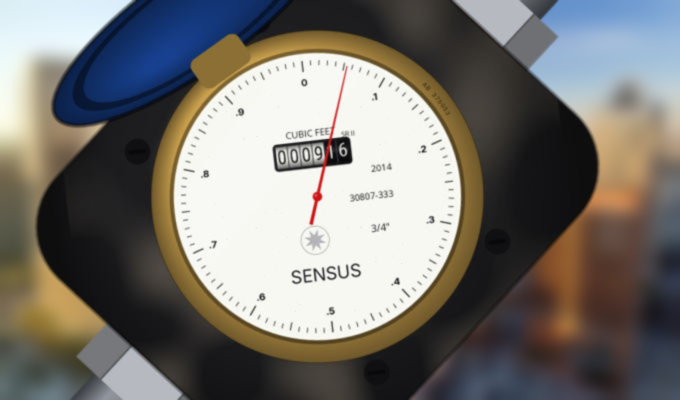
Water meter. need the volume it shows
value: 916.05 ft³
